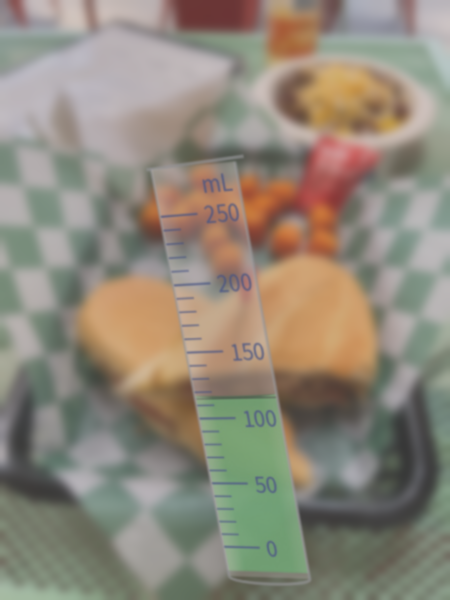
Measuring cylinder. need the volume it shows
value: 115 mL
